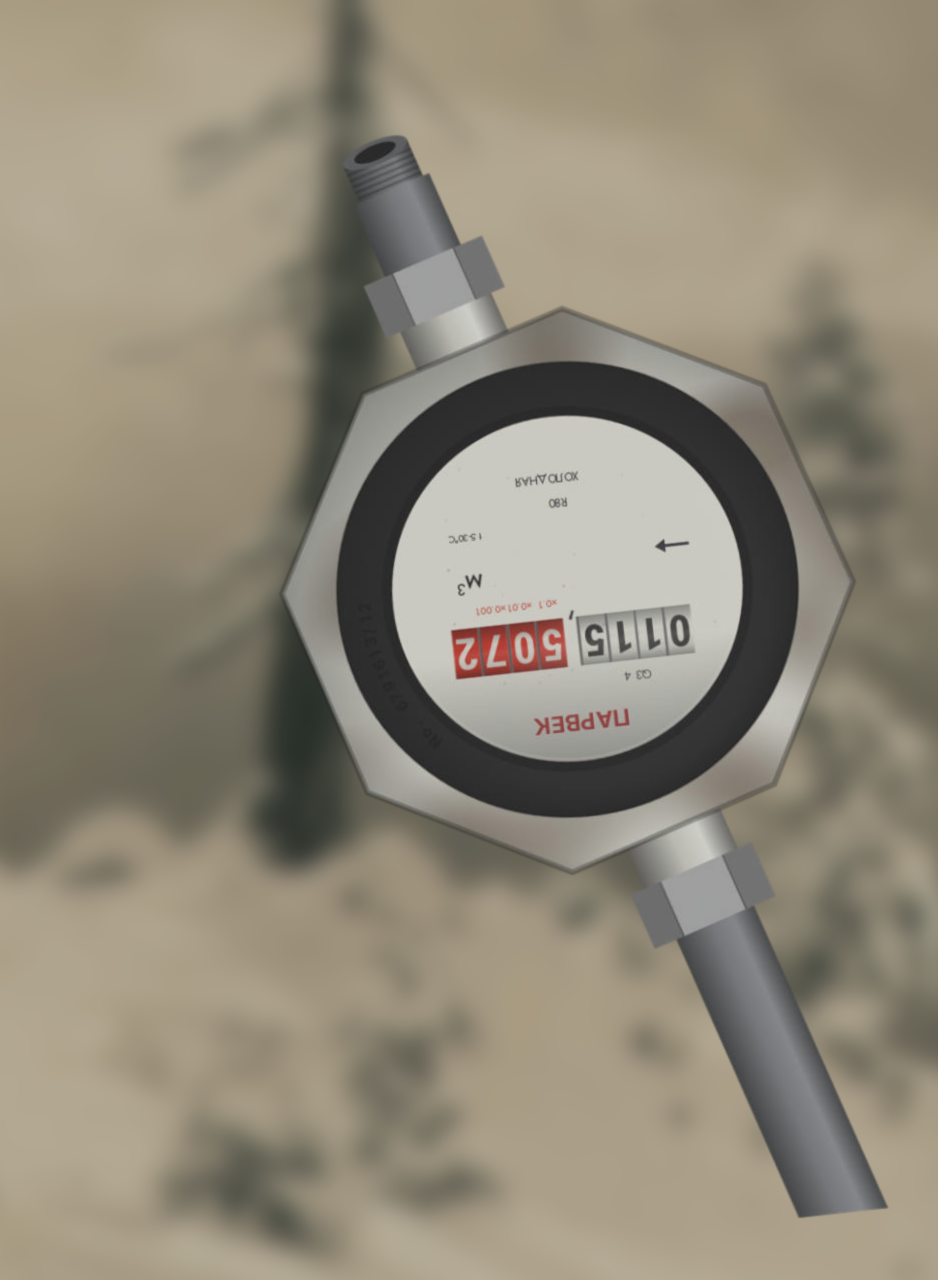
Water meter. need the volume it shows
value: 115.5072 m³
